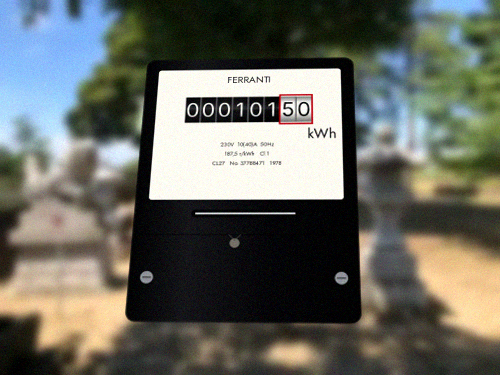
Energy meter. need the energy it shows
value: 101.50 kWh
